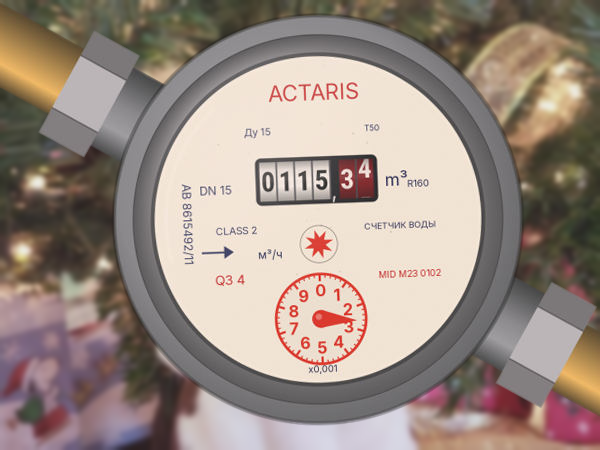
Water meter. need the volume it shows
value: 115.342 m³
